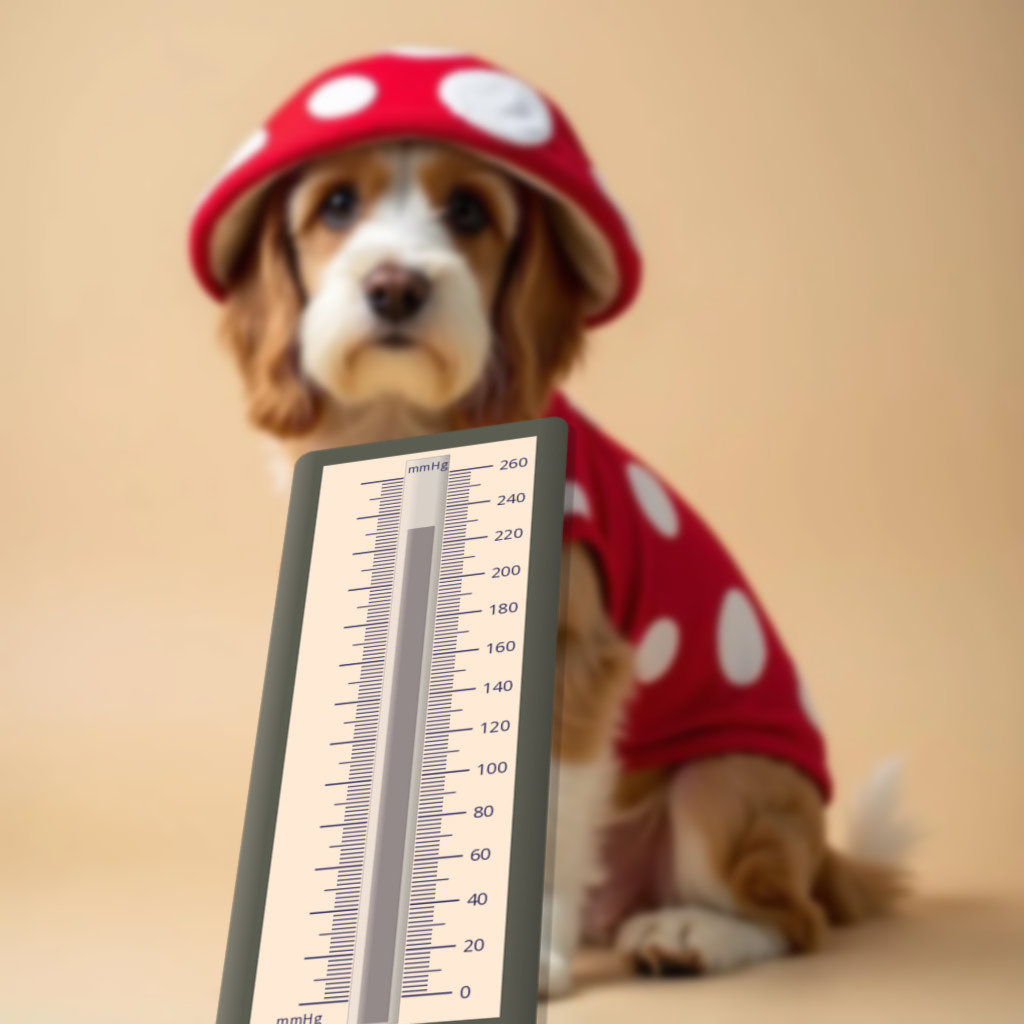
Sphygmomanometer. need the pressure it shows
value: 230 mmHg
